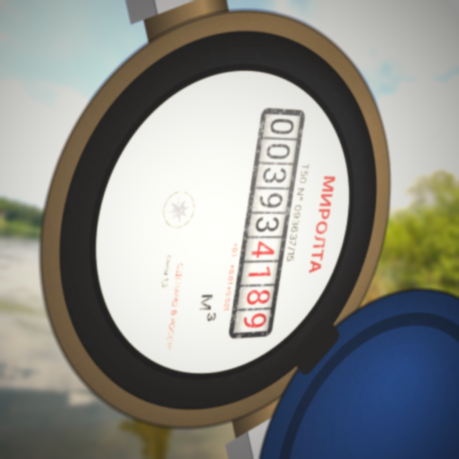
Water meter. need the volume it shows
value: 393.4189 m³
